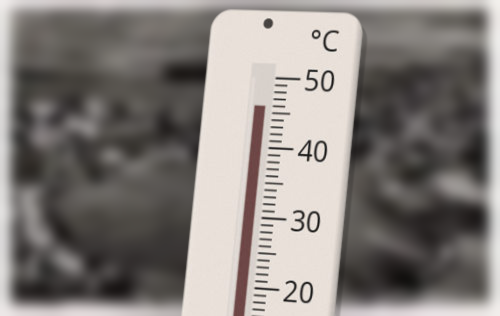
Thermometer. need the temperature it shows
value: 46 °C
